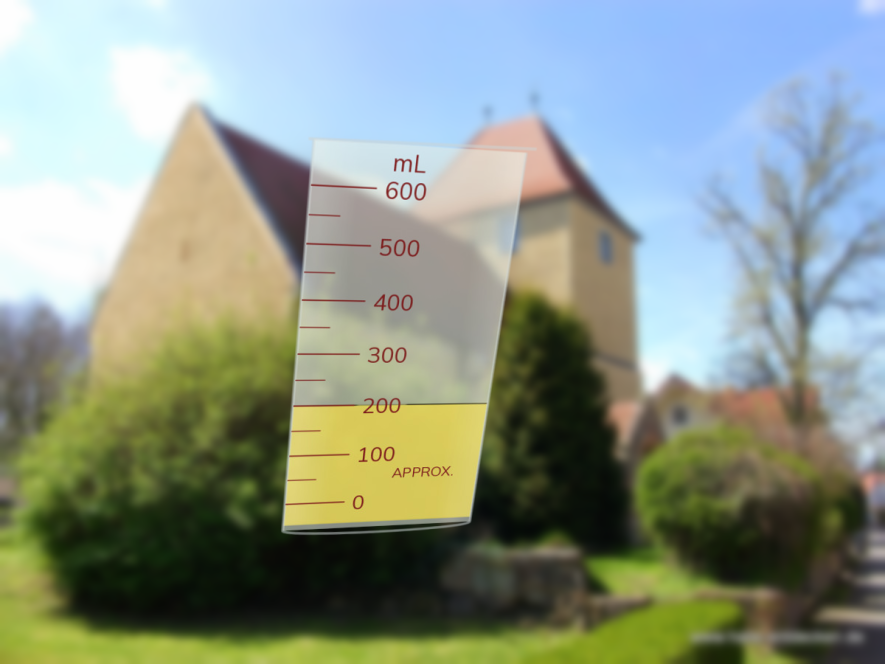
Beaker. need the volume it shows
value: 200 mL
